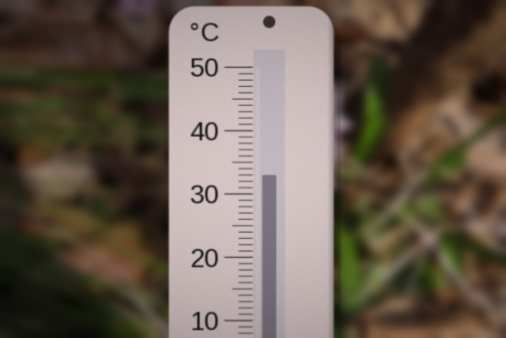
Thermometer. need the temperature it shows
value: 33 °C
